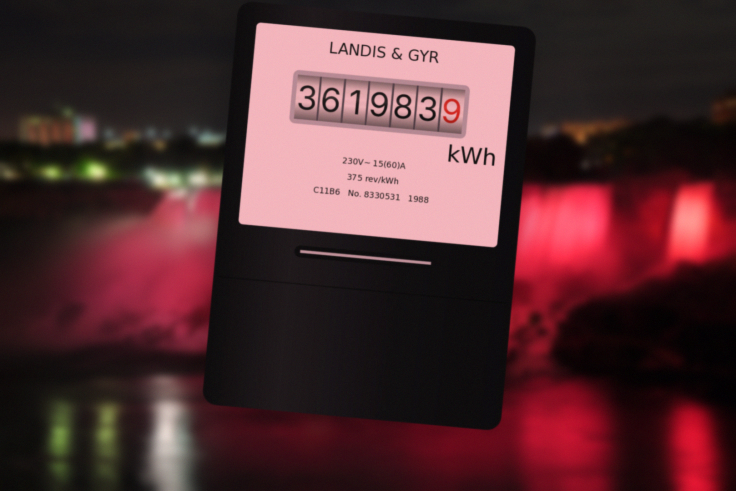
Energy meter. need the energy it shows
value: 361983.9 kWh
